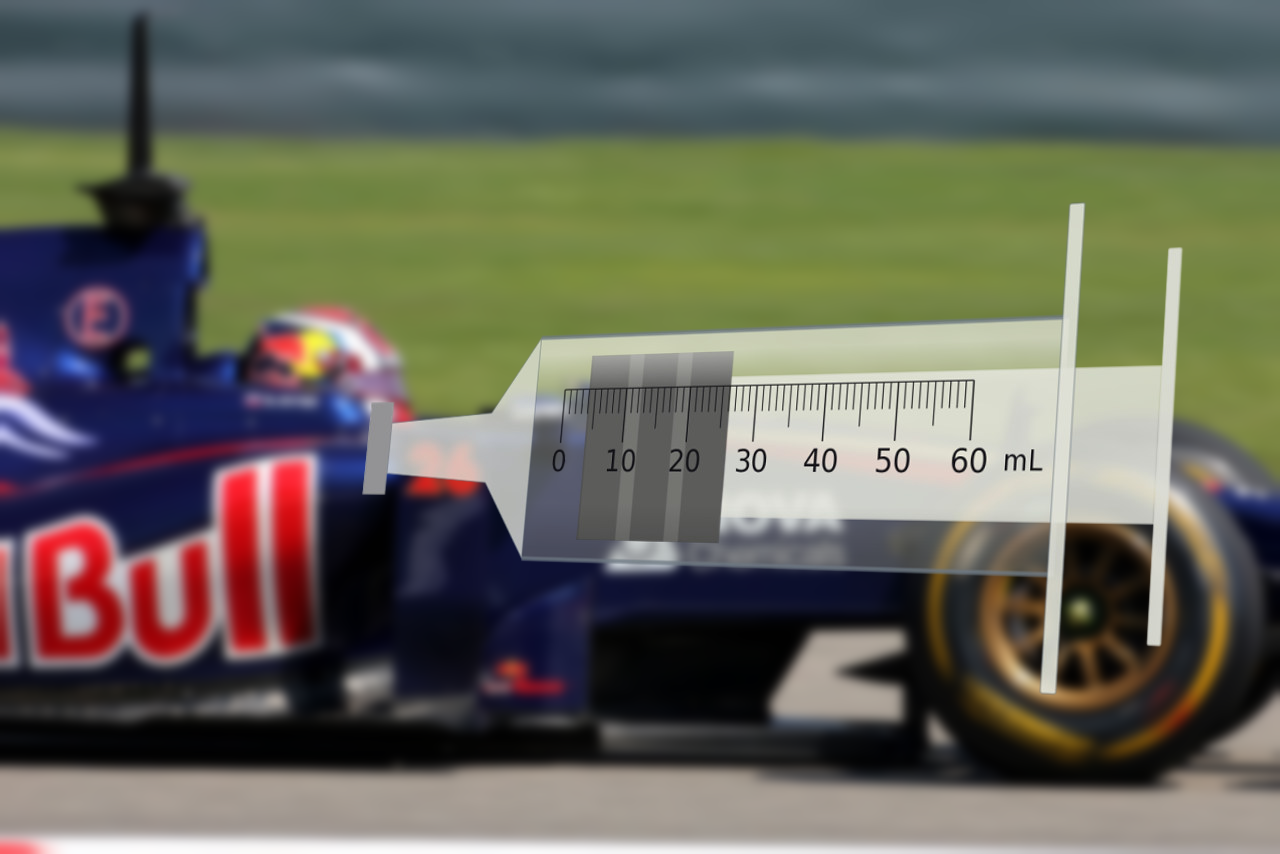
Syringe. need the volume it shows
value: 4 mL
